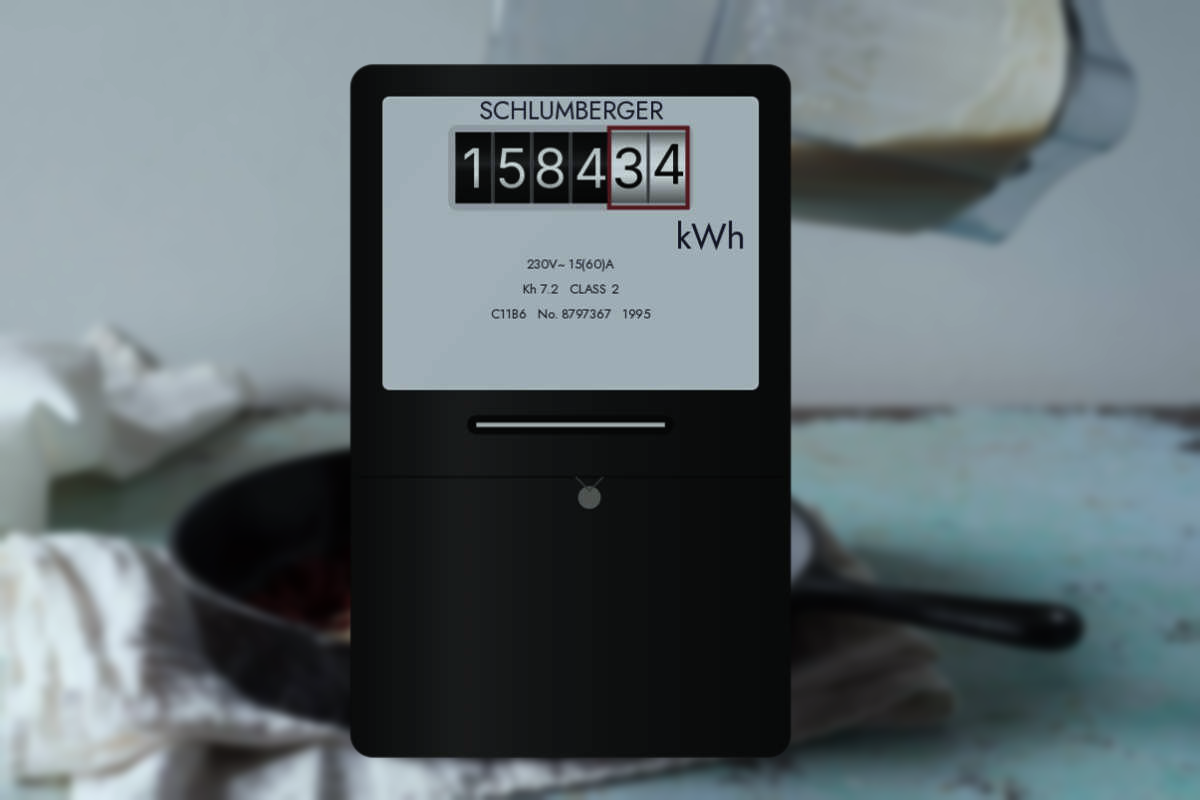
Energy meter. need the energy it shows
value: 1584.34 kWh
